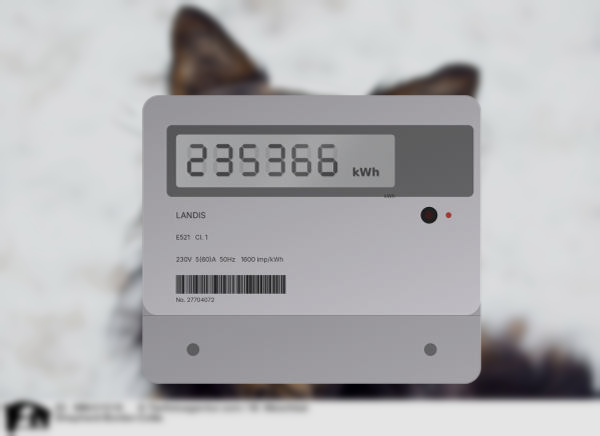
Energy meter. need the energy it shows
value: 235366 kWh
